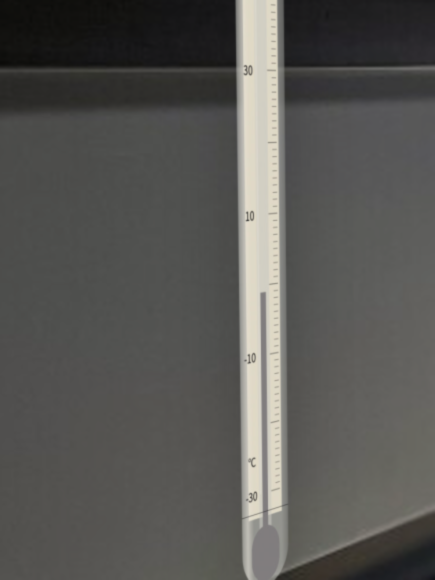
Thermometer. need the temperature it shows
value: -1 °C
